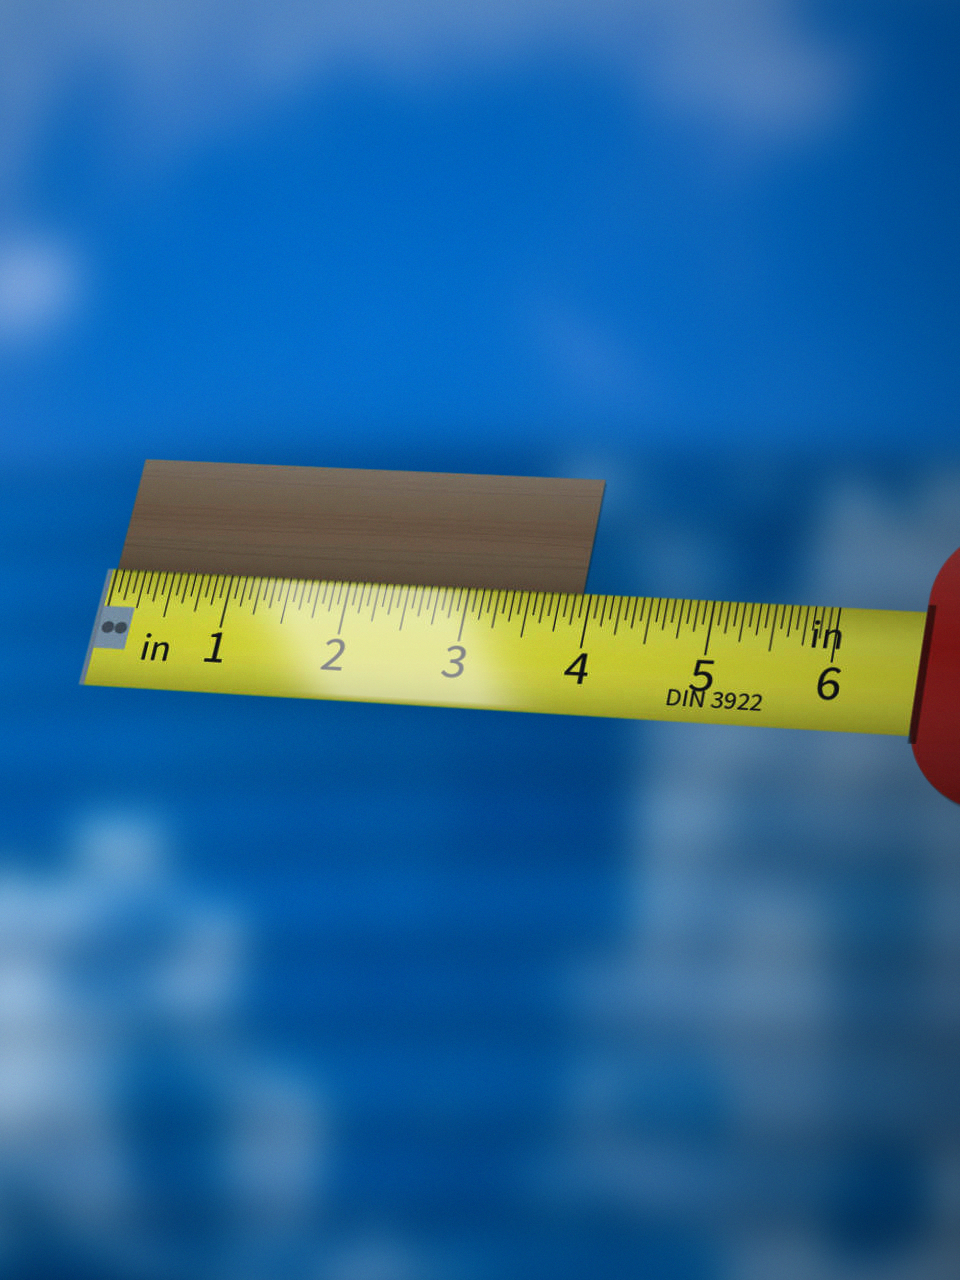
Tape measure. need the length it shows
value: 3.9375 in
